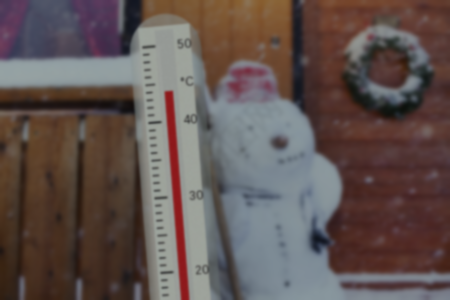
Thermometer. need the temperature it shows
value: 44 °C
